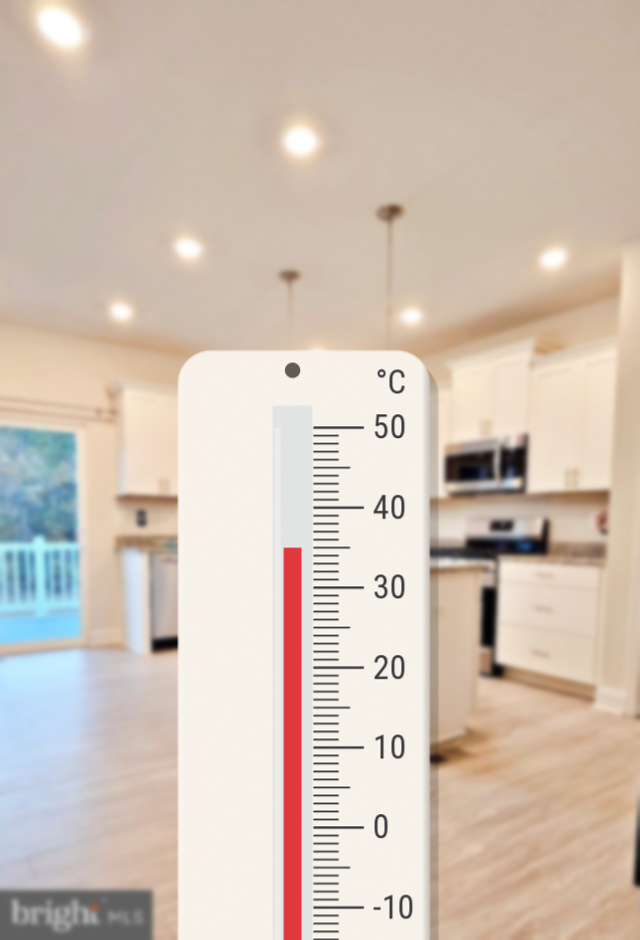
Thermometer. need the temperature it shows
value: 35 °C
